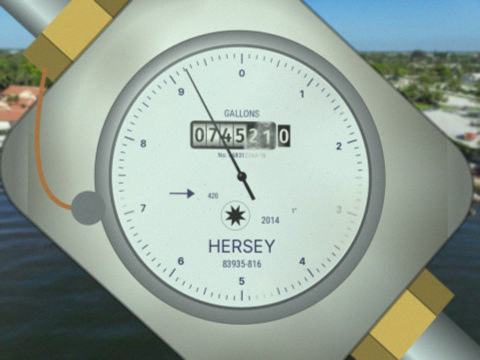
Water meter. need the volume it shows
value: 745209.2 gal
